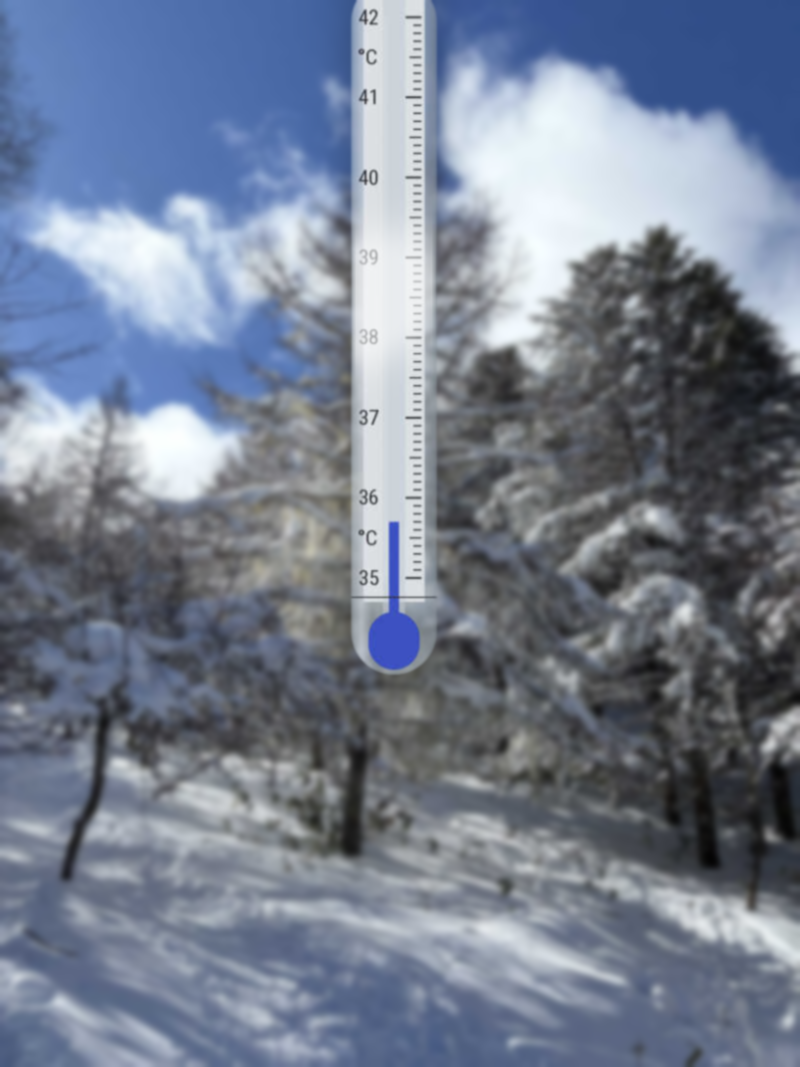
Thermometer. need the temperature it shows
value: 35.7 °C
